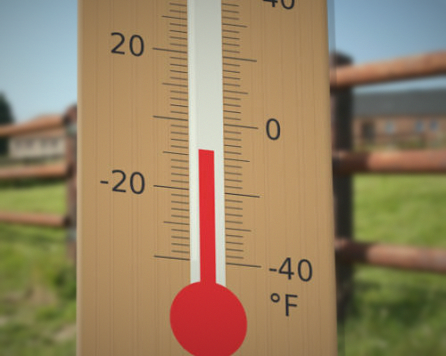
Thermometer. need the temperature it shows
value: -8 °F
